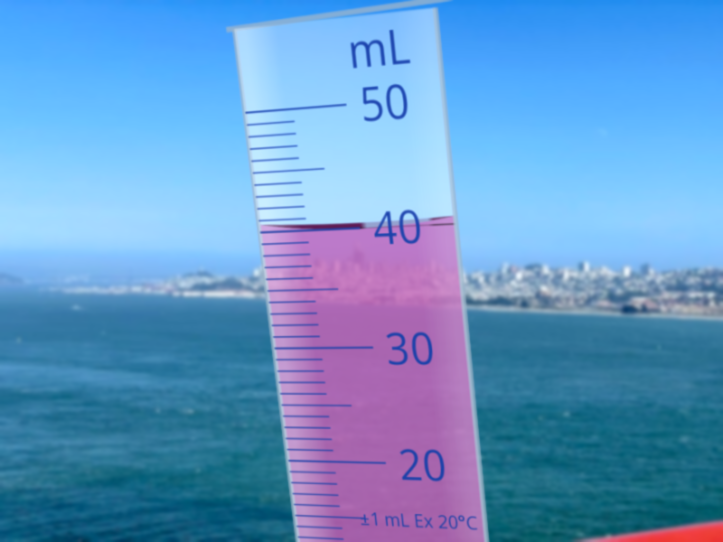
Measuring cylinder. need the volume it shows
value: 40 mL
